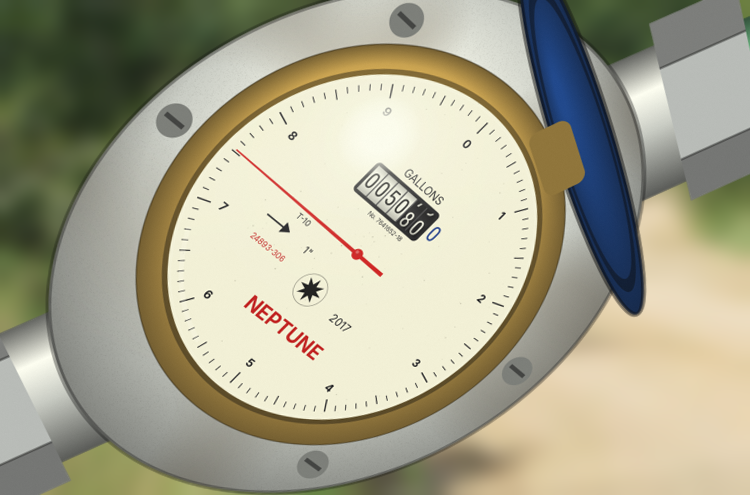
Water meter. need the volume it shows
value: 50797.5 gal
